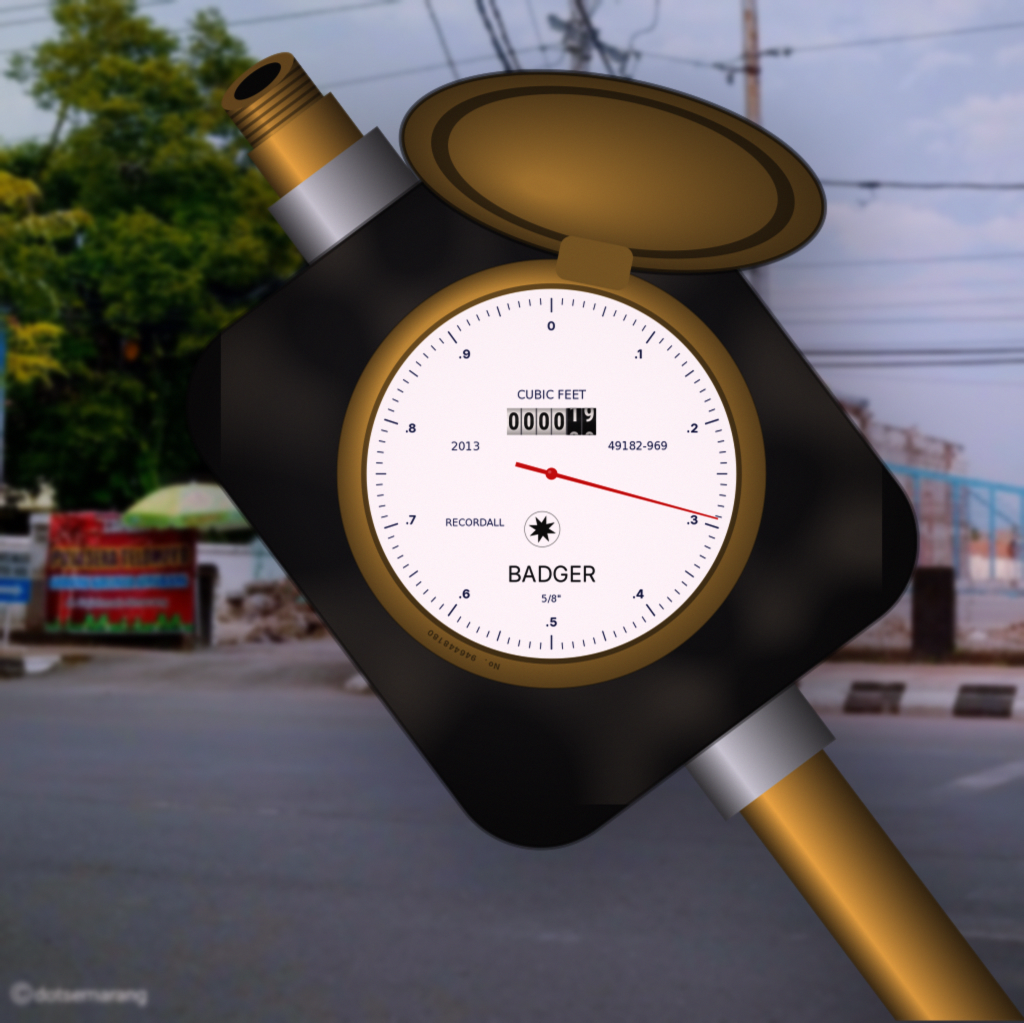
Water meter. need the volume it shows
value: 19.29 ft³
